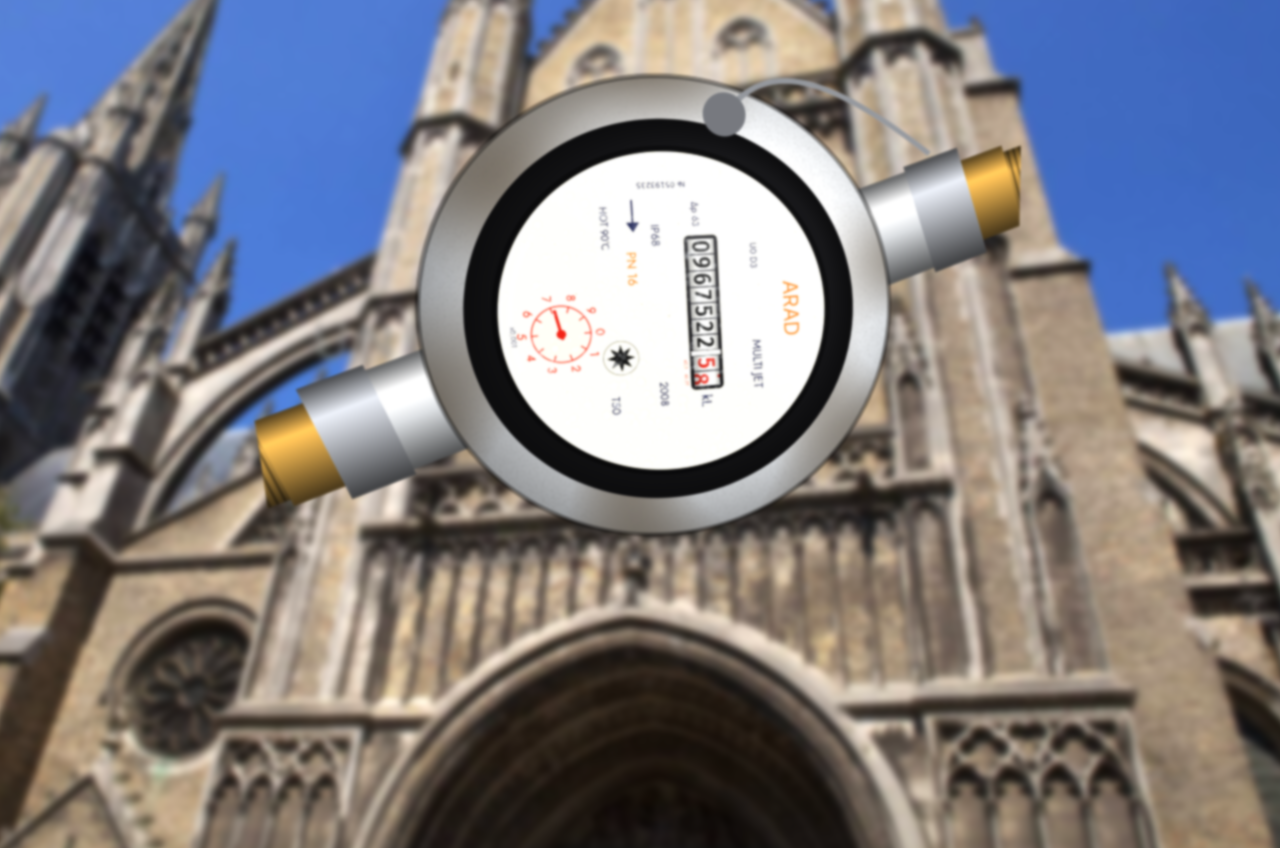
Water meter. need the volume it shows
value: 967522.577 kL
